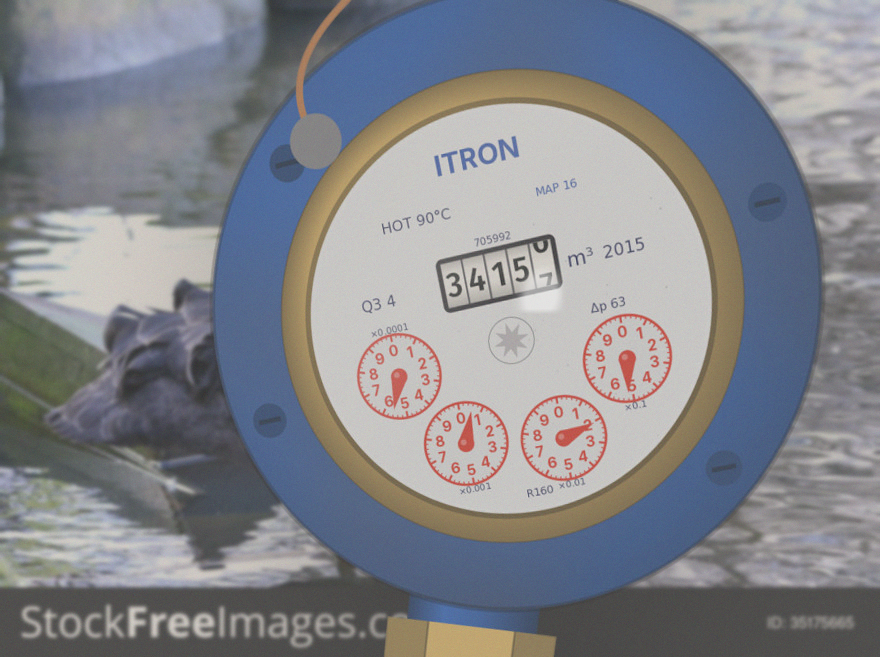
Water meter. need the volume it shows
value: 34156.5205 m³
